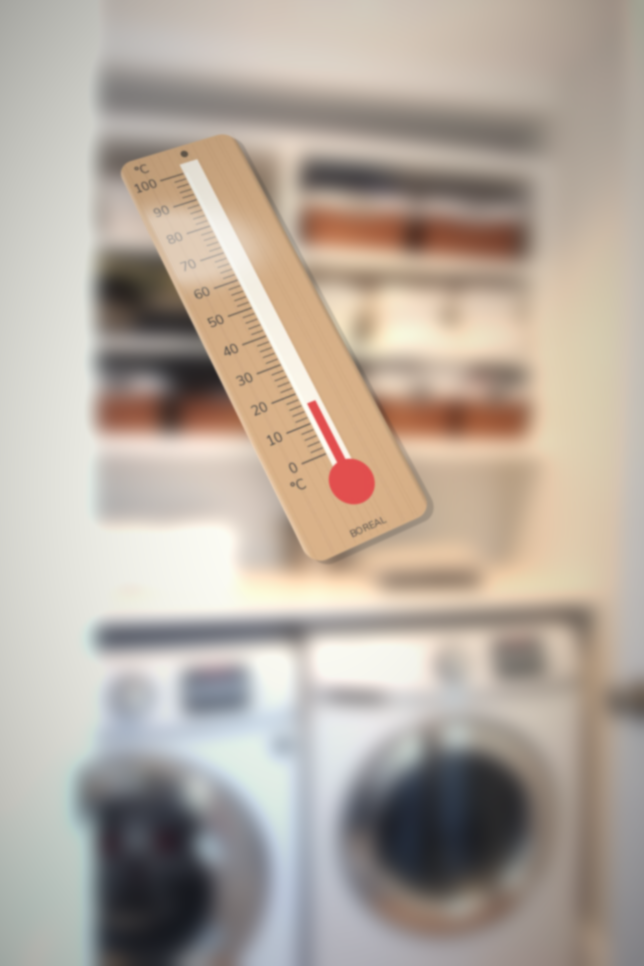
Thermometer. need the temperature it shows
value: 16 °C
